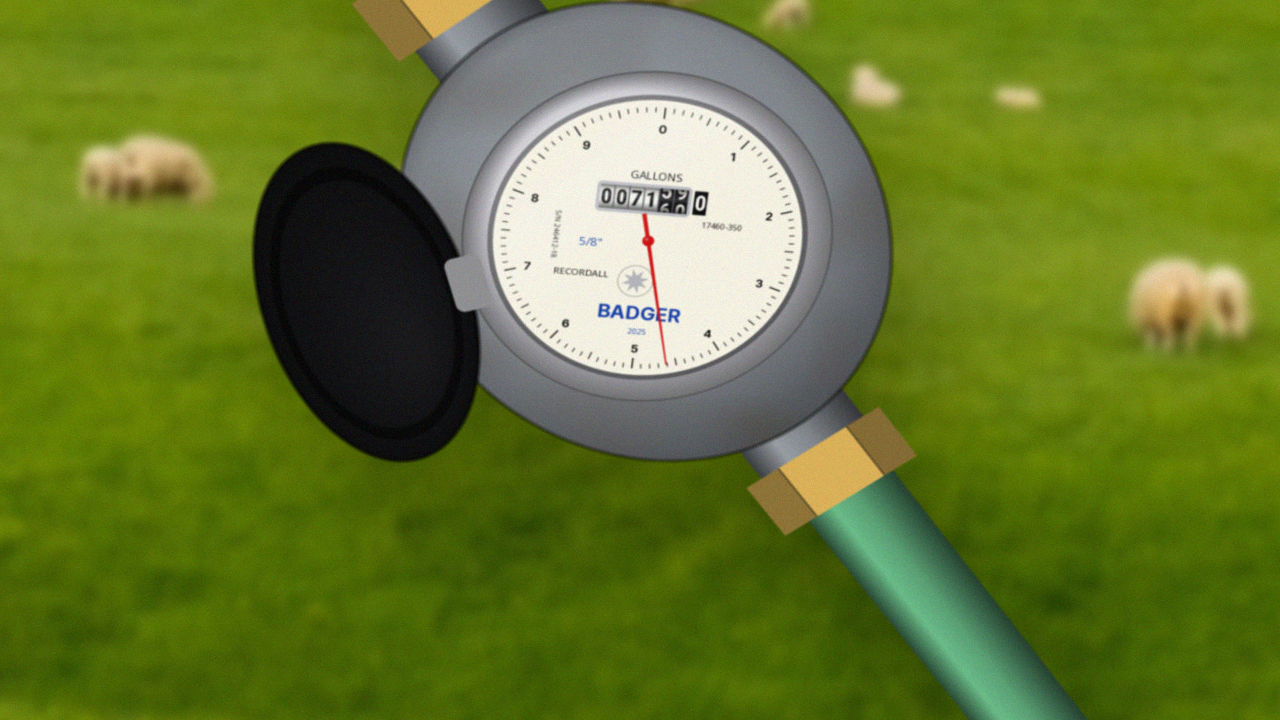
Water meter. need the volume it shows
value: 71594.6 gal
